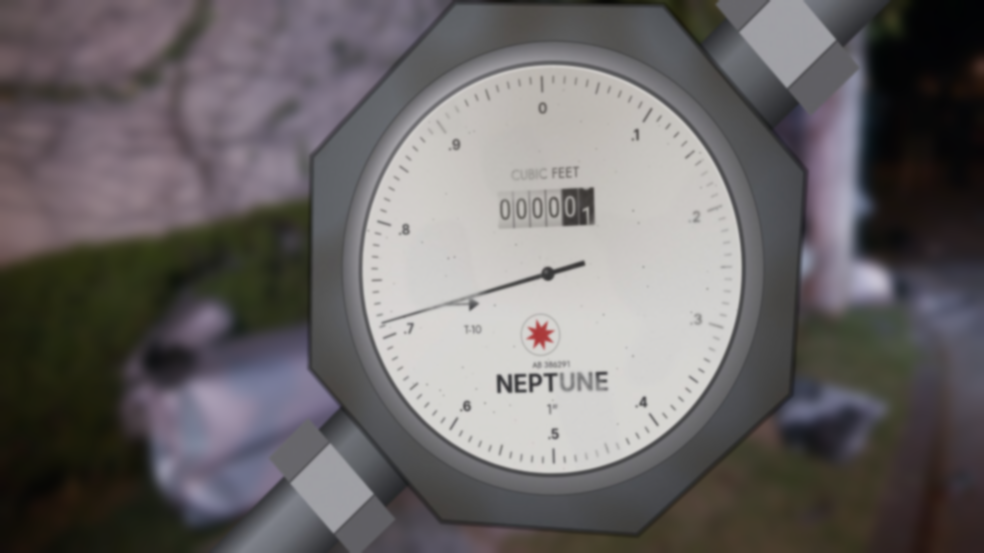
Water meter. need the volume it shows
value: 0.71 ft³
